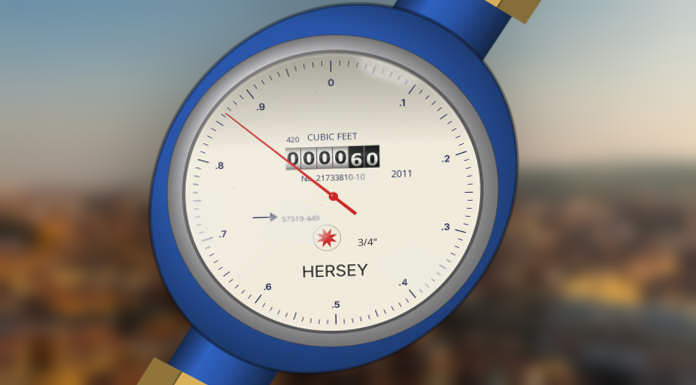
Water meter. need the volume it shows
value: 59.86 ft³
